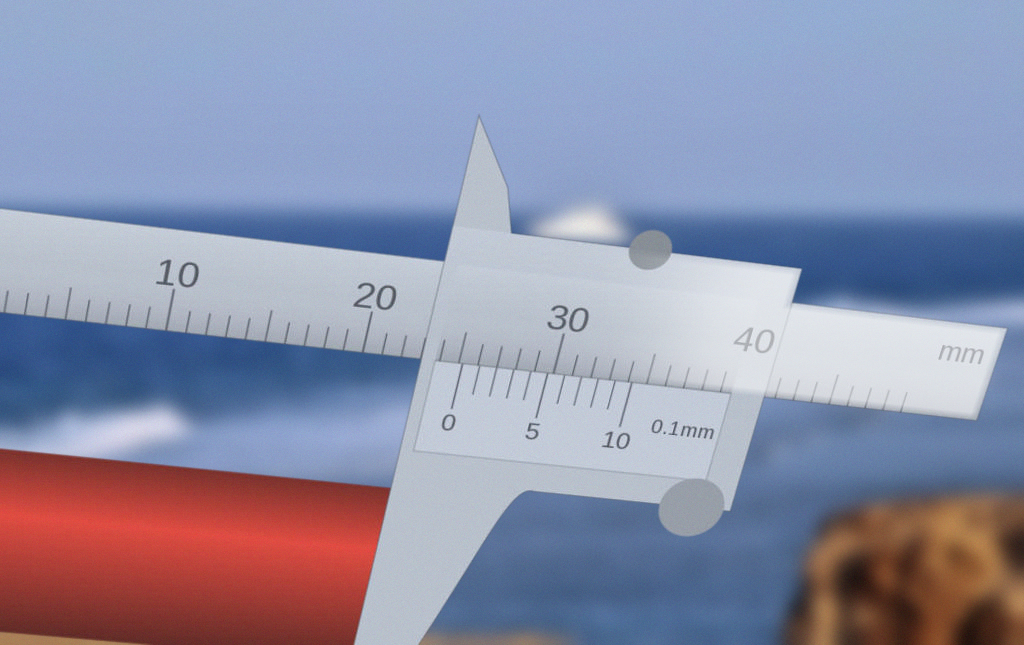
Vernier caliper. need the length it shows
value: 25.2 mm
